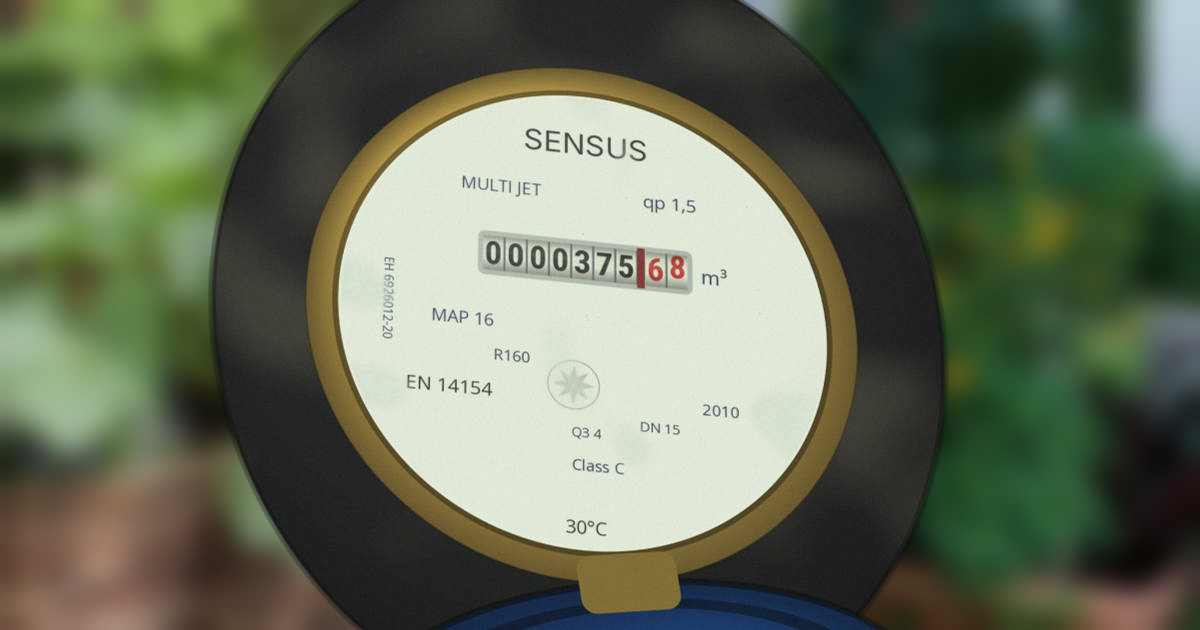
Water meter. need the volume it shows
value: 375.68 m³
